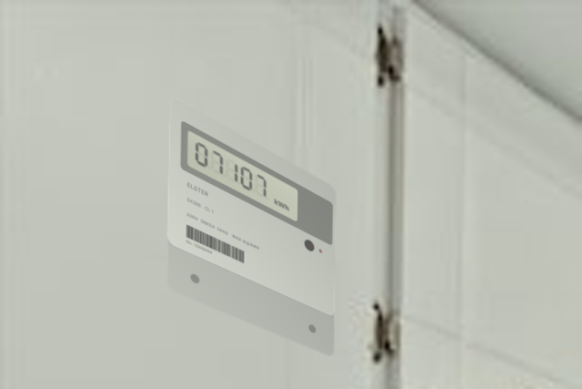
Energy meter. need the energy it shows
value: 7107 kWh
